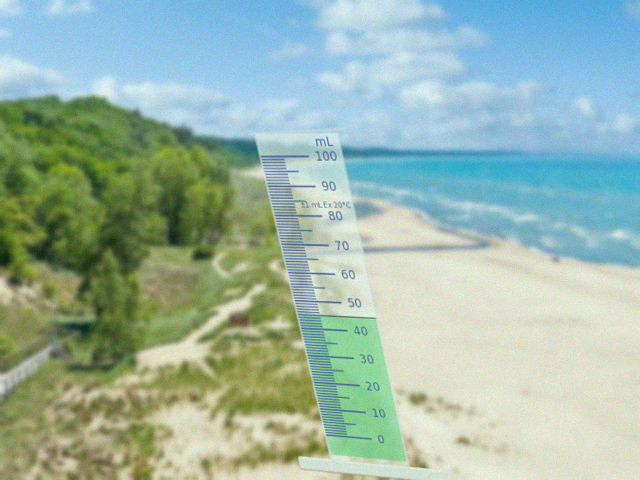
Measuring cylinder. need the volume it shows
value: 45 mL
